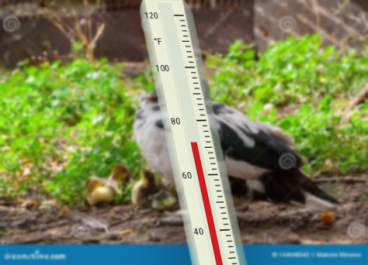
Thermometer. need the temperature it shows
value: 72 °F
